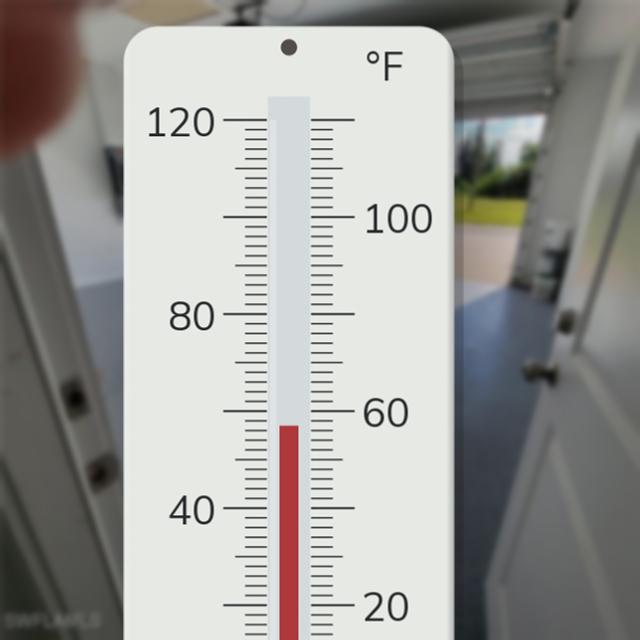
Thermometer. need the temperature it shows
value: 57 °F
